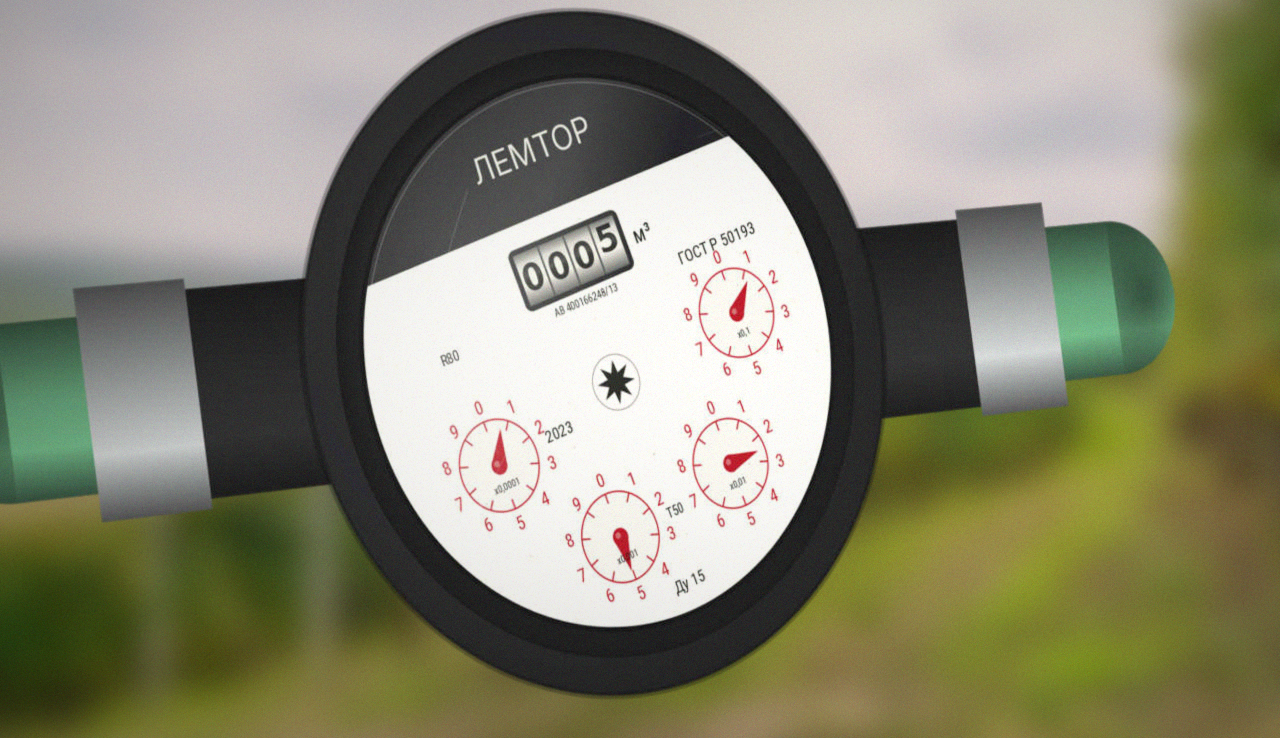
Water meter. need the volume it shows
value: 5.1250 m³
